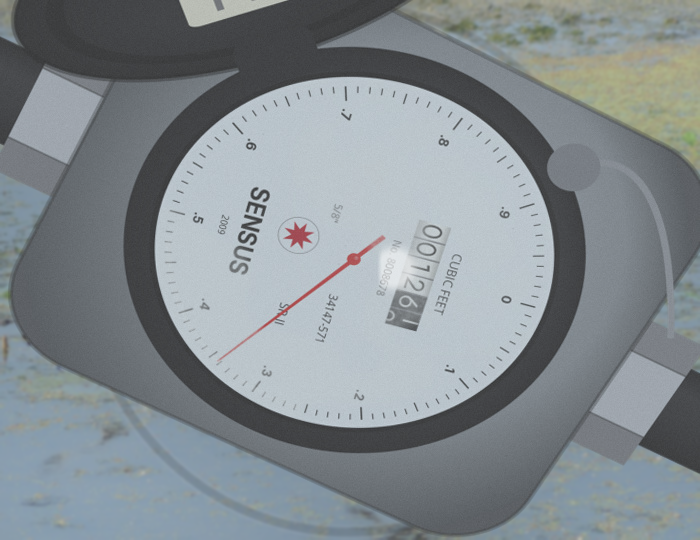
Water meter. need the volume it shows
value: 1261.34 ft³
